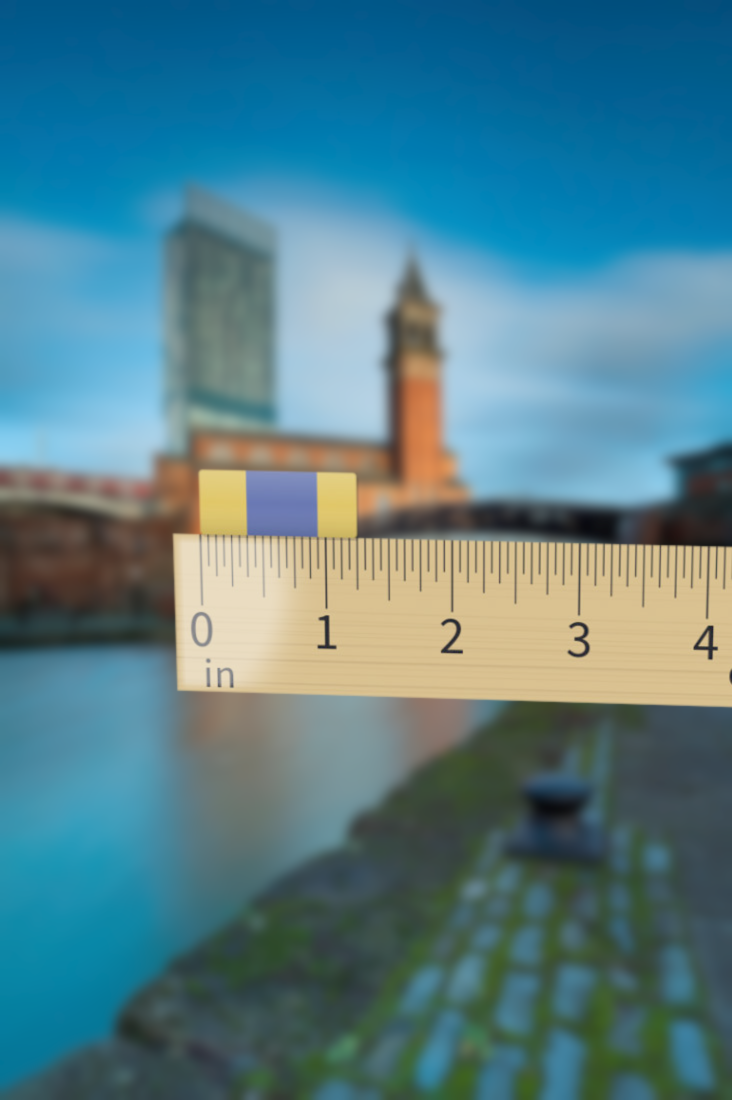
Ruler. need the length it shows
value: 1.25 in
